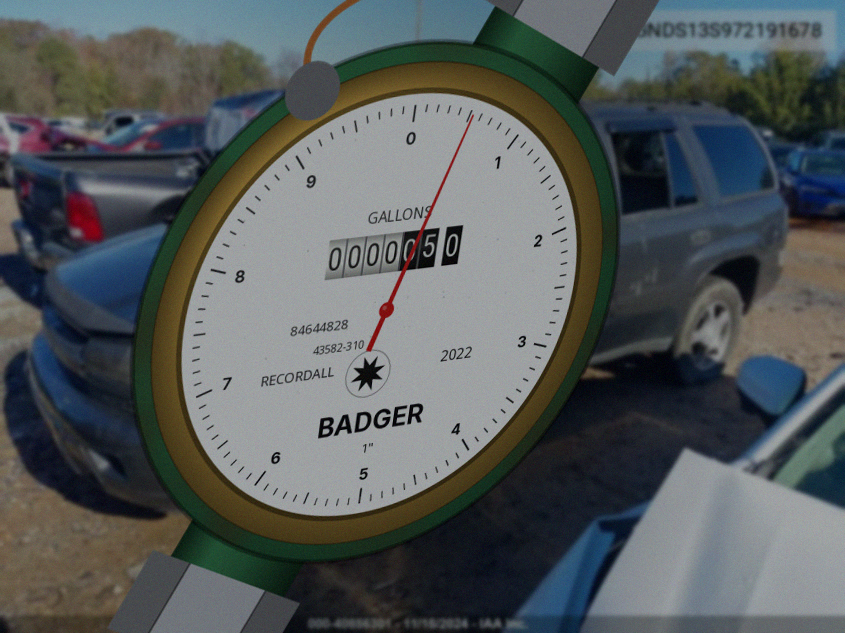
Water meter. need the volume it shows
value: 50.5 gal
